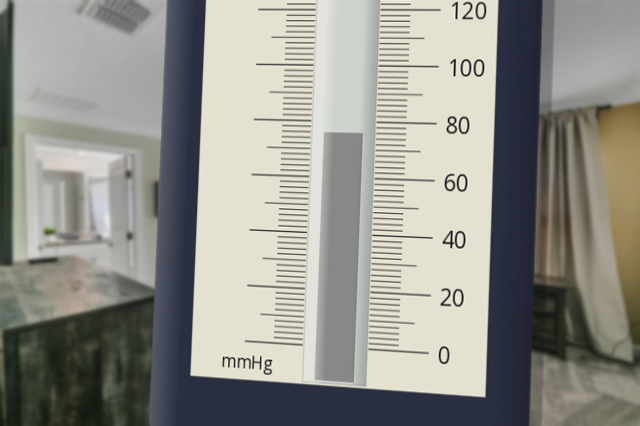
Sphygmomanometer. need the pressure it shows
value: 76 mmHg
